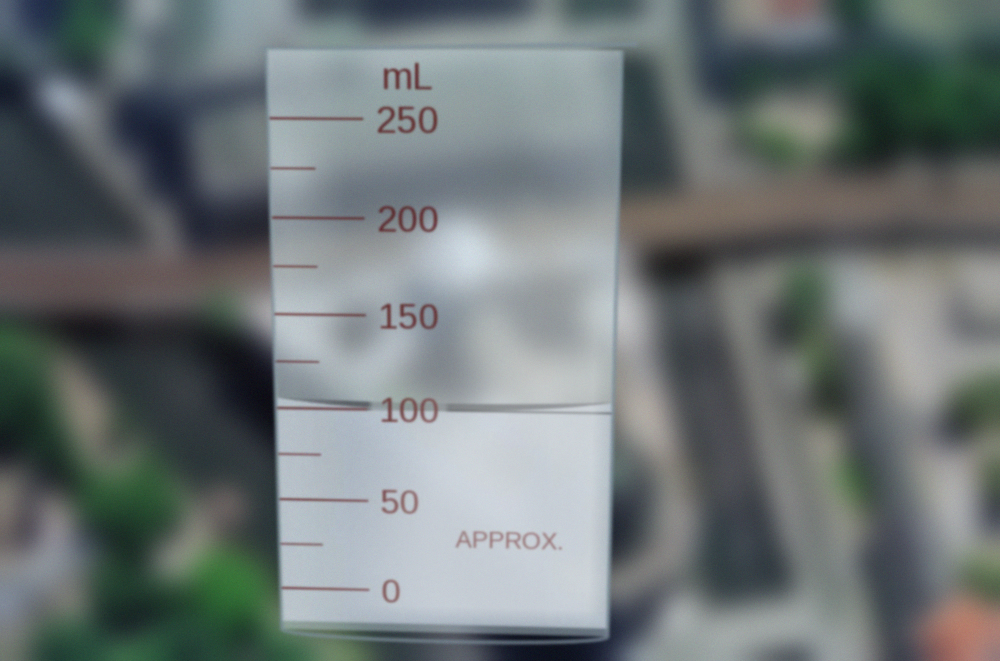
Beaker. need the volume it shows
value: 100 mL
